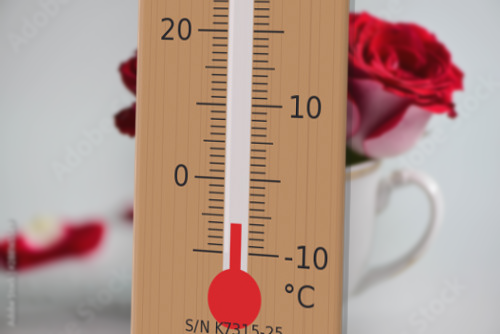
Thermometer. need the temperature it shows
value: -6 °C
